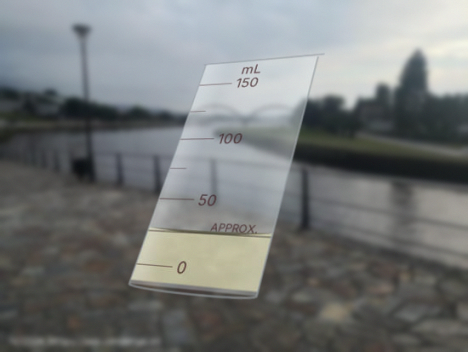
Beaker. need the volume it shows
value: 25 mL
